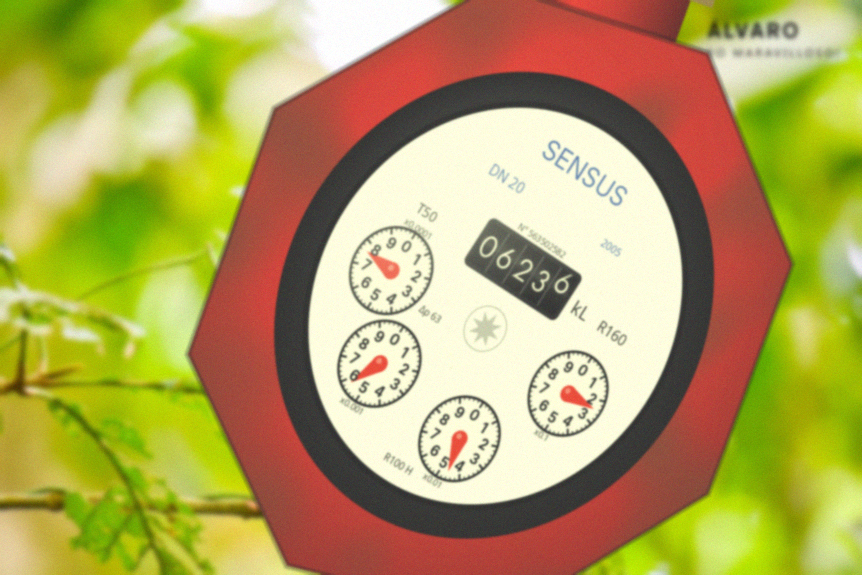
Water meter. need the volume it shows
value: 6236.2457 kL
